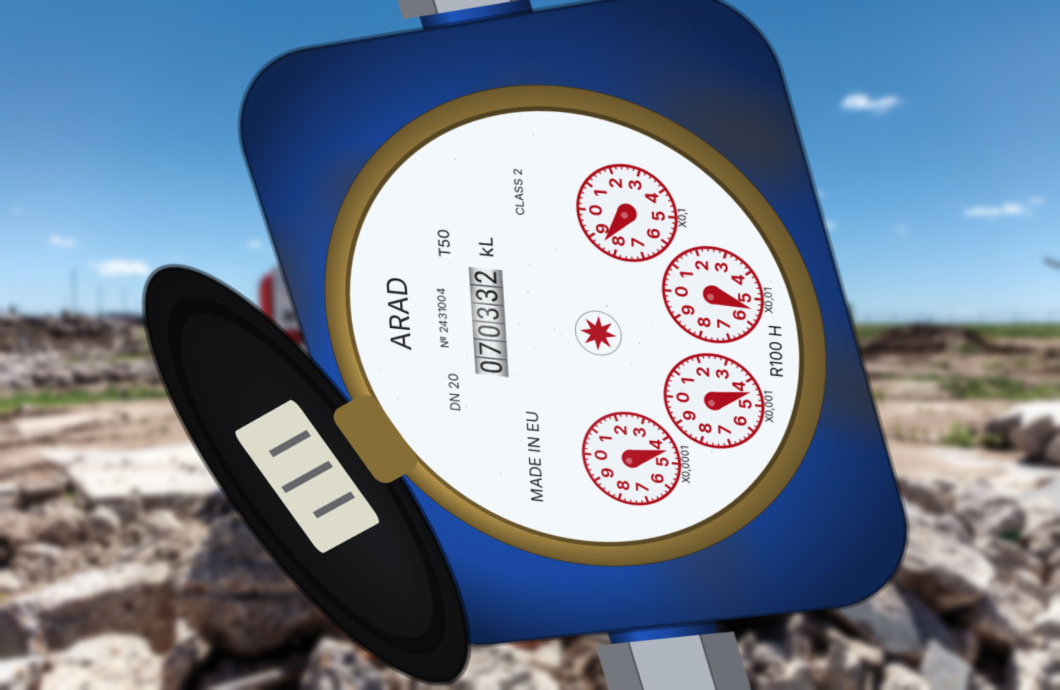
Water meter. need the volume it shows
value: 70332.8544 kL
